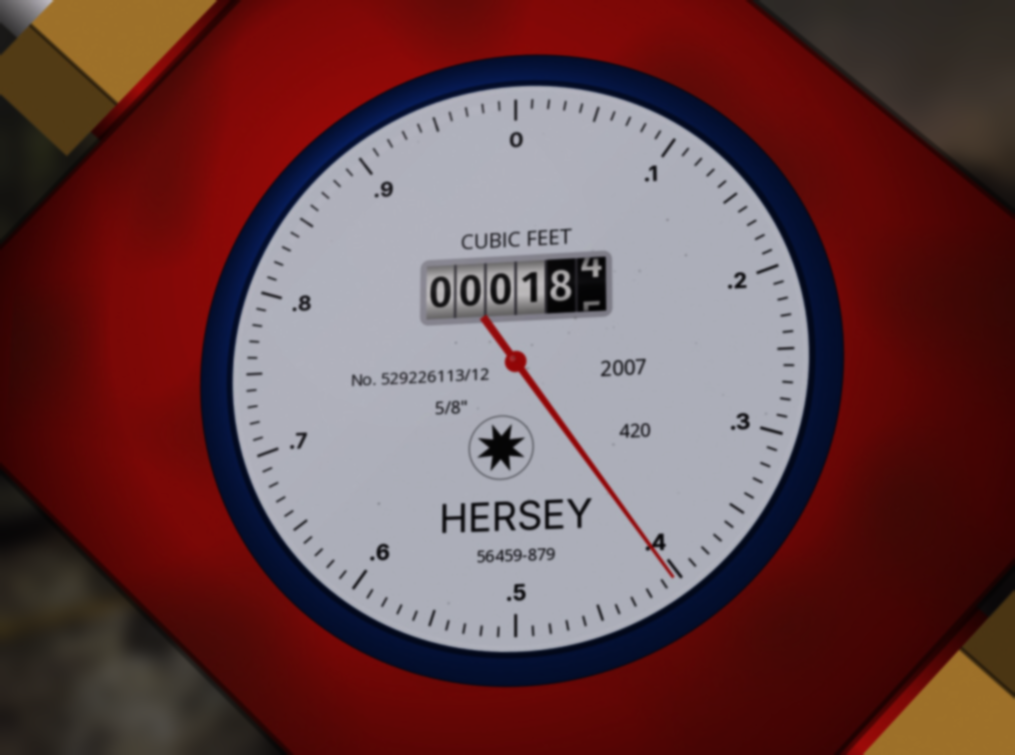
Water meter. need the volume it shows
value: 184.40 ft³
